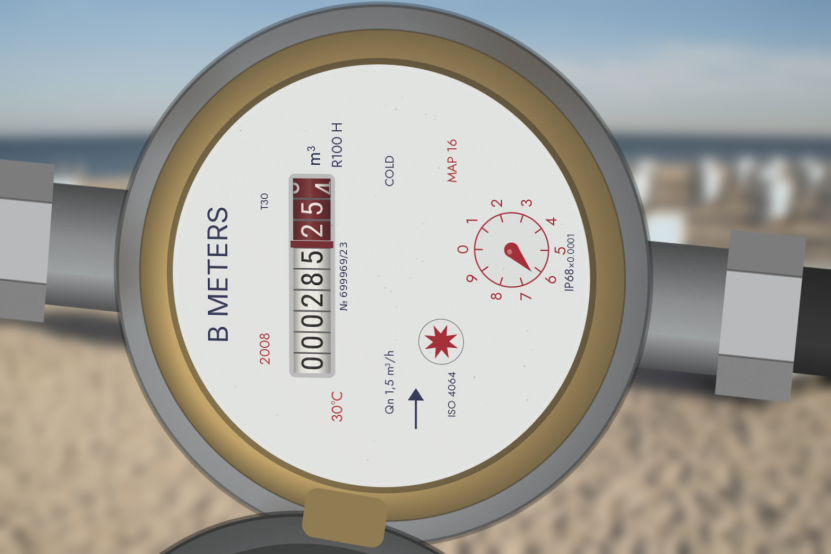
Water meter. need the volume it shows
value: 285.2536 m³
